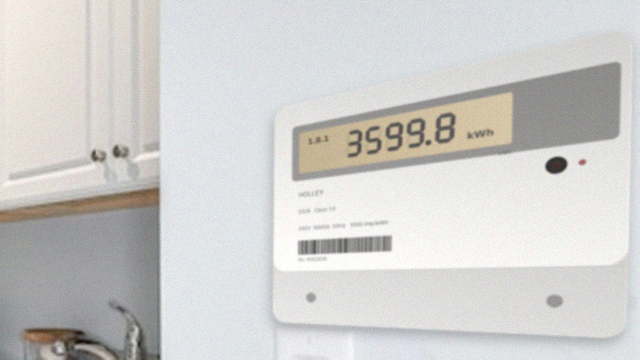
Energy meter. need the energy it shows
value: 3599.8 kWh
